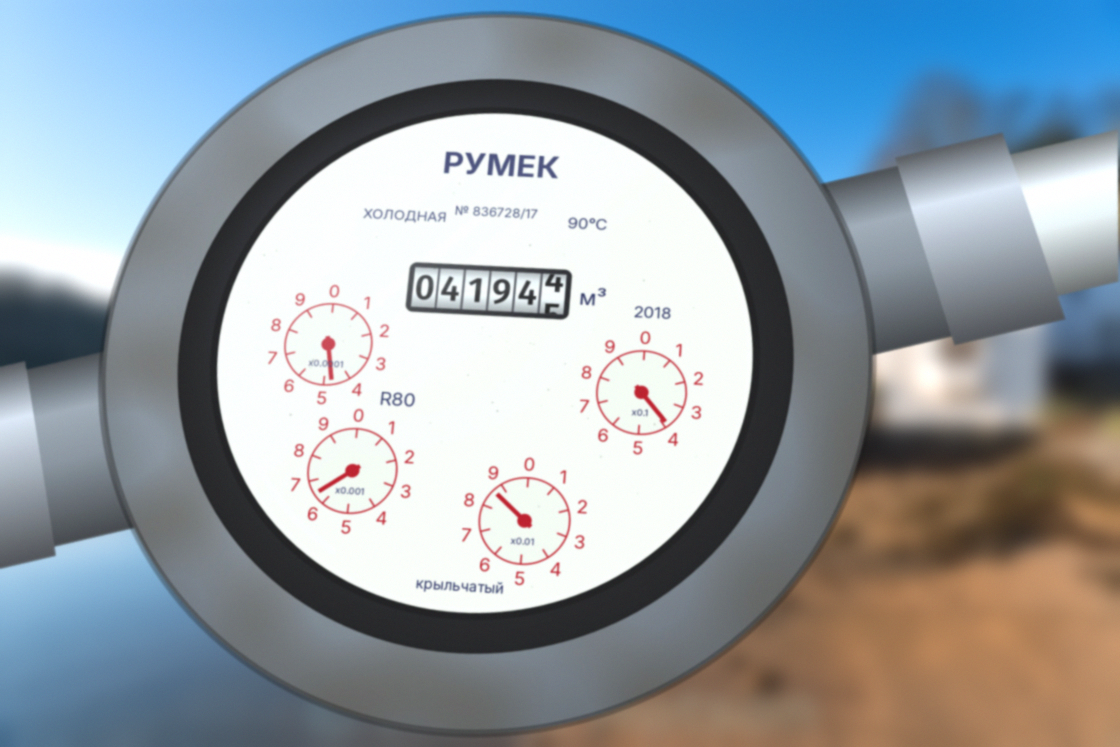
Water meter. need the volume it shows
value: 41944.3864 m³
